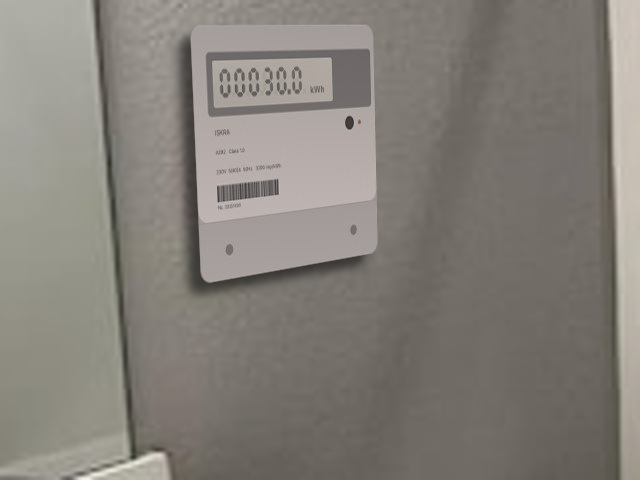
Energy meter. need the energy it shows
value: 30.0 kWh
